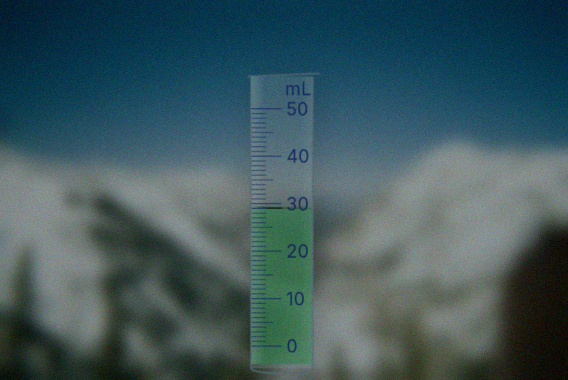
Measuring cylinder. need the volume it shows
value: 29 mL
